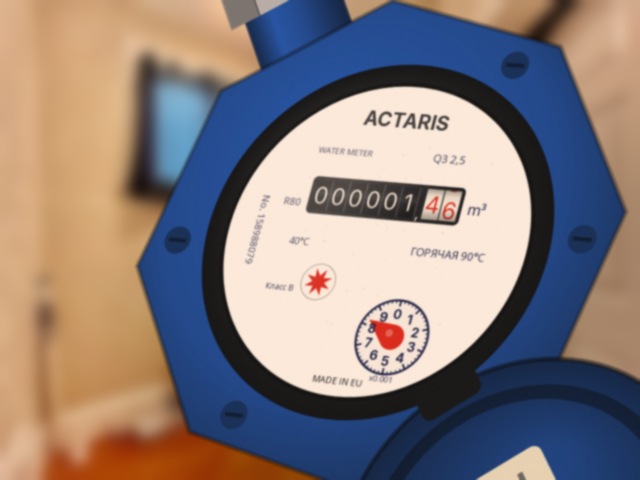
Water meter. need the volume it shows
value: 1.458 m³
